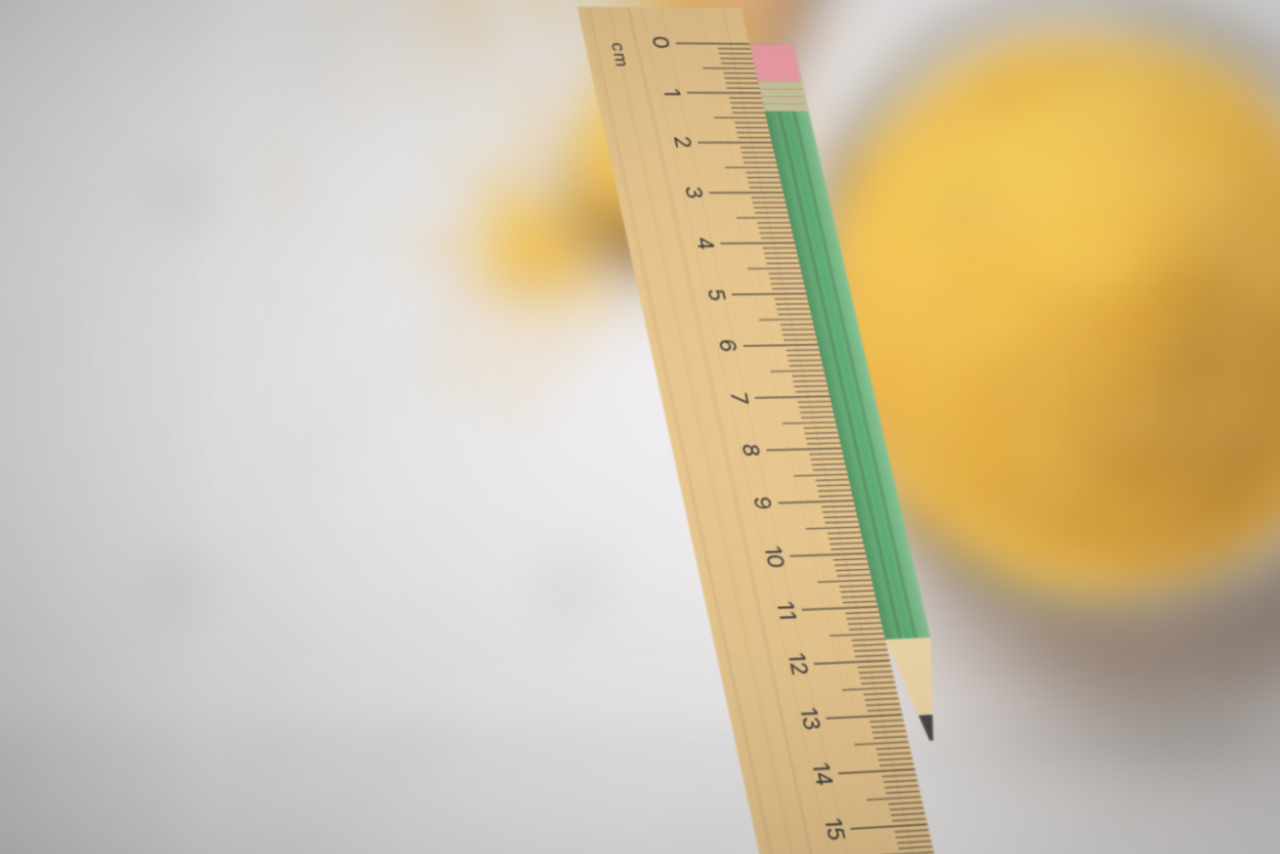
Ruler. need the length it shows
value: 13.5 cm
